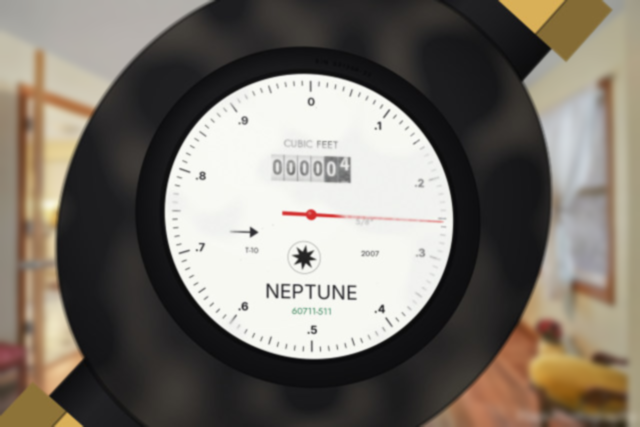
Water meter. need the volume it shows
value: 4.25 ft³
